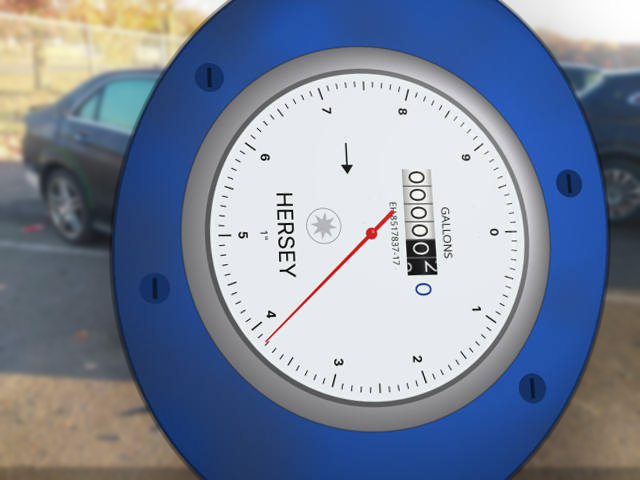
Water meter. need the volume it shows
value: 23.8 gal
